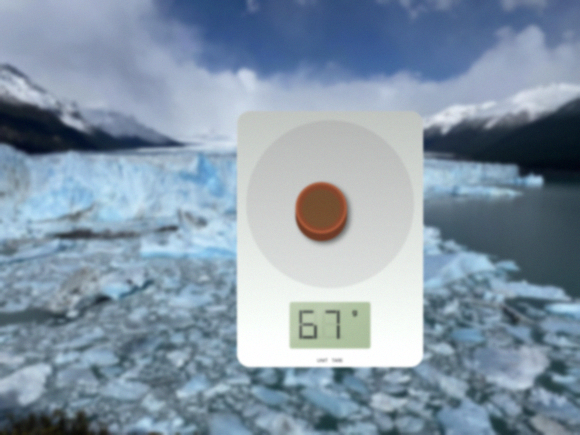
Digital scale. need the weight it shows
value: 67 g
